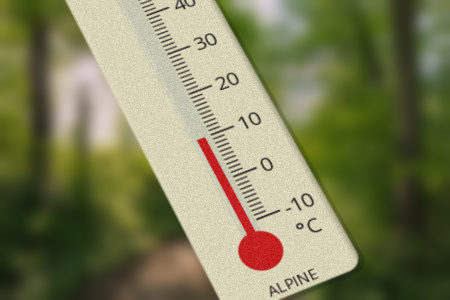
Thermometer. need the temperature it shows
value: 10 °C
